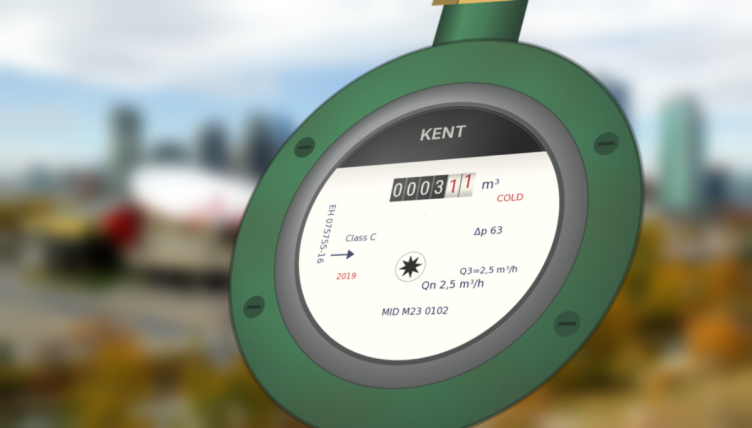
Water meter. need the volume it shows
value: 3.11 m³
